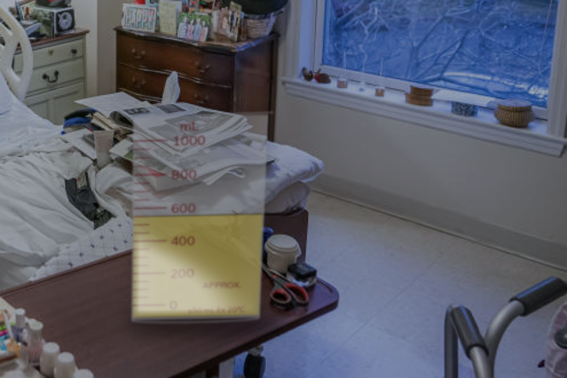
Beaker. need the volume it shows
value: 550 mL
